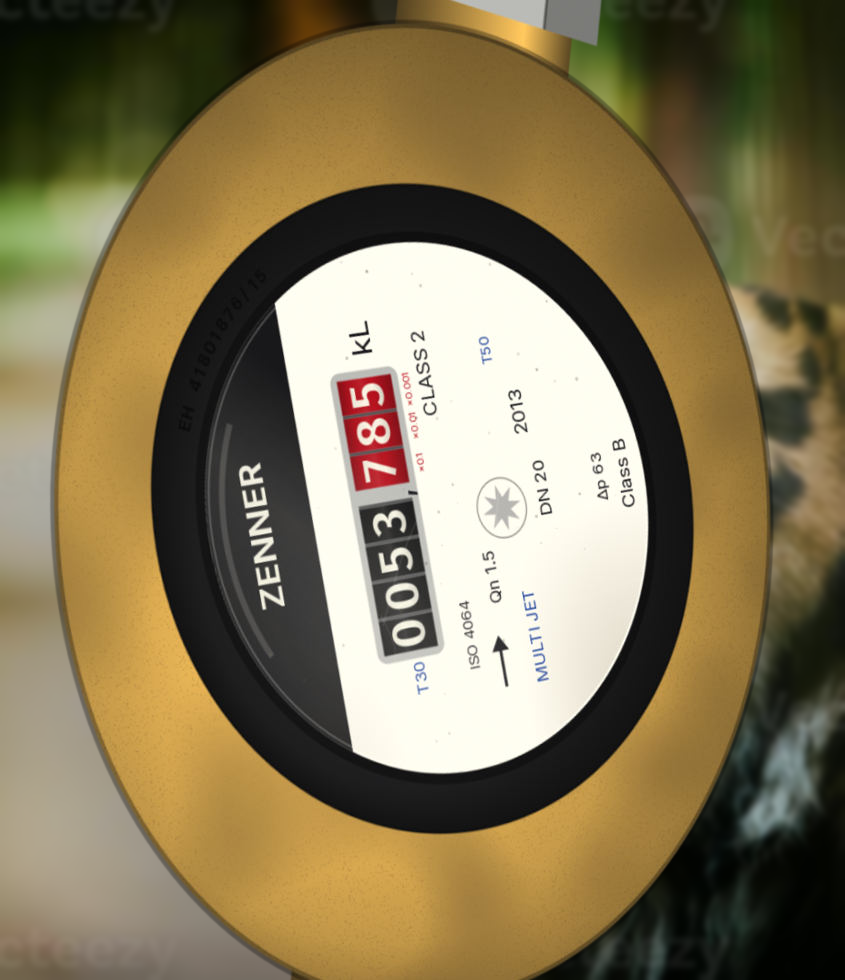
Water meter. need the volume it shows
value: 53.785 kL
